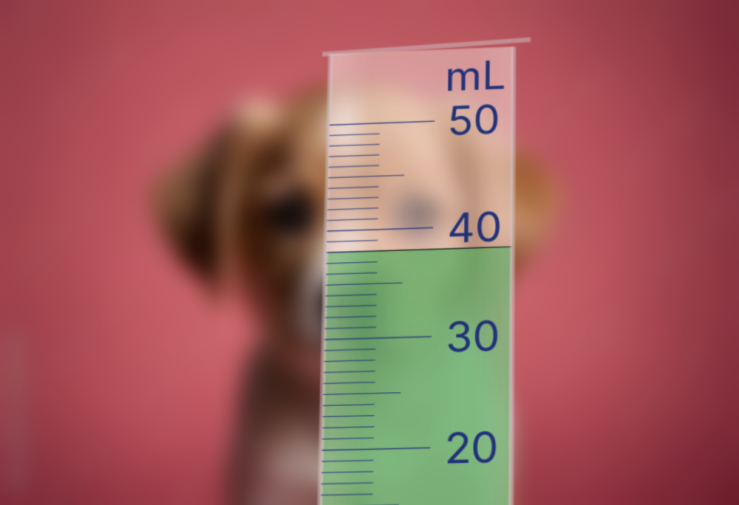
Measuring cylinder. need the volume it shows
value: 38 mL
